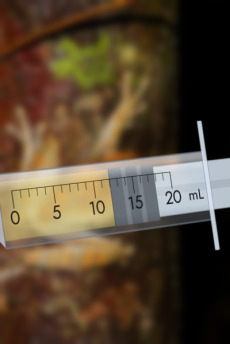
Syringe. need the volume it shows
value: 12 mL
